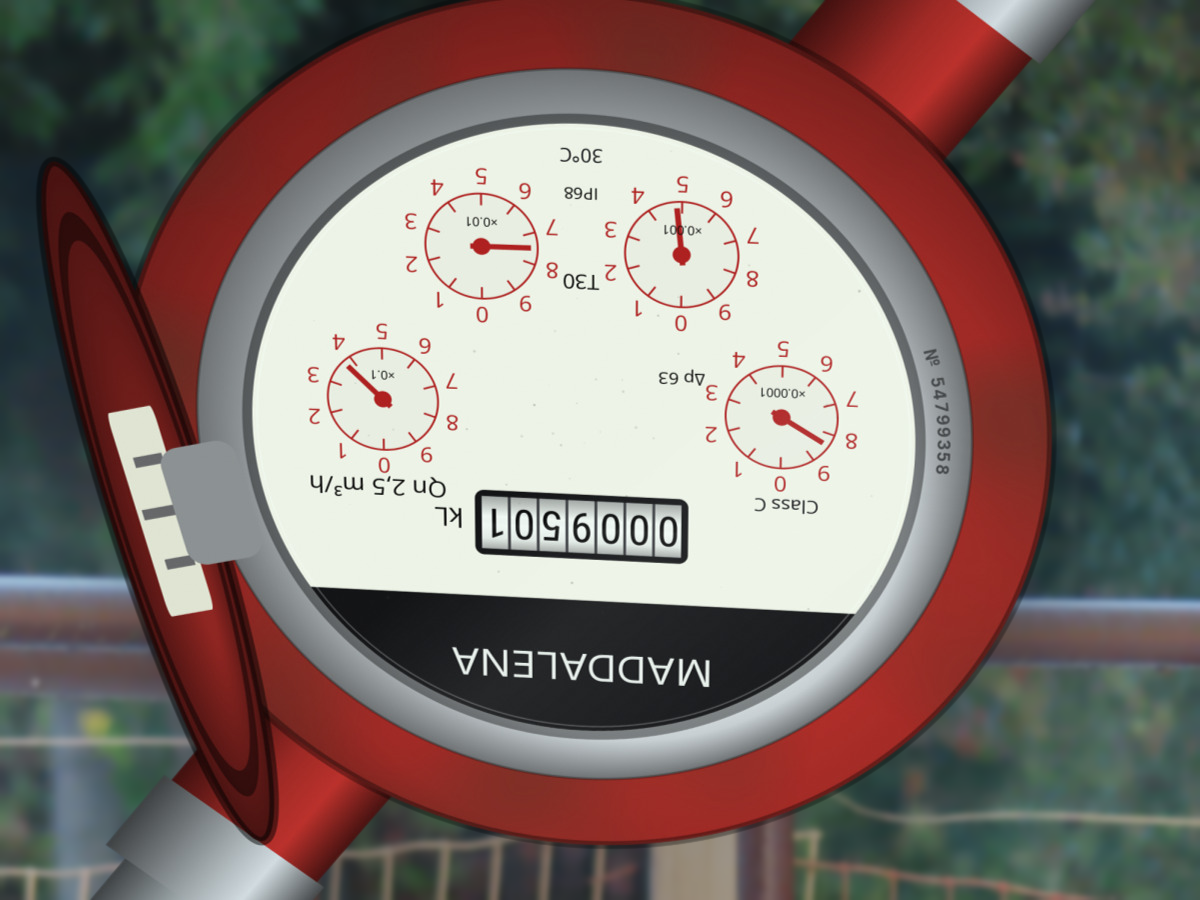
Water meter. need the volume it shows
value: 9501.3748 kL
